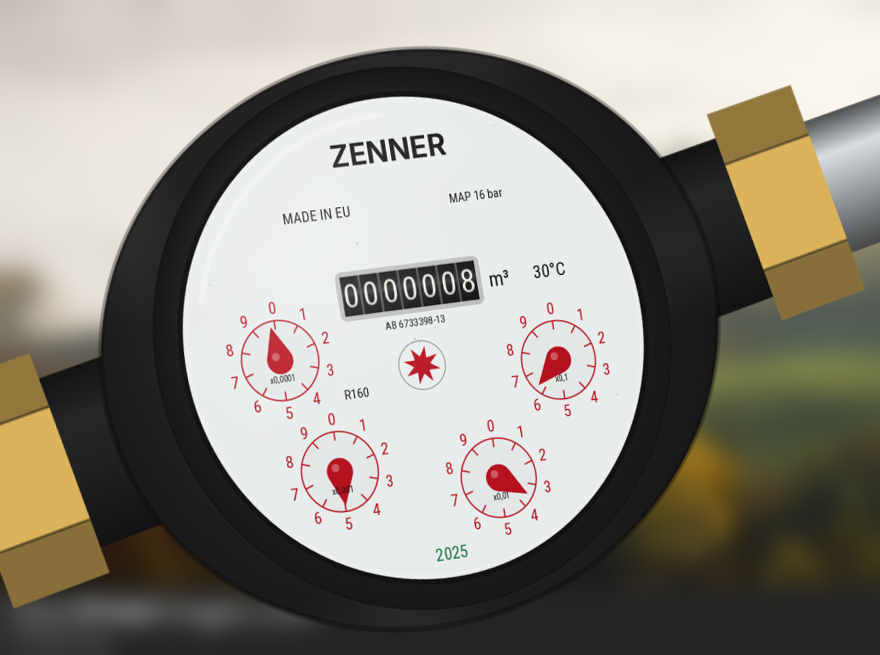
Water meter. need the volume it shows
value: 8.6349 m³
